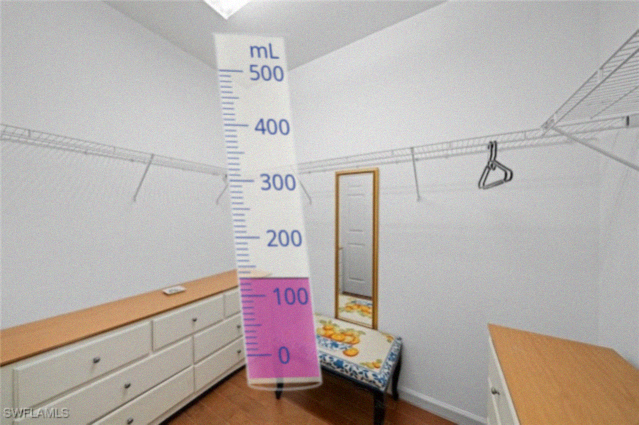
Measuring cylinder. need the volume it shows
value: 130 mL
